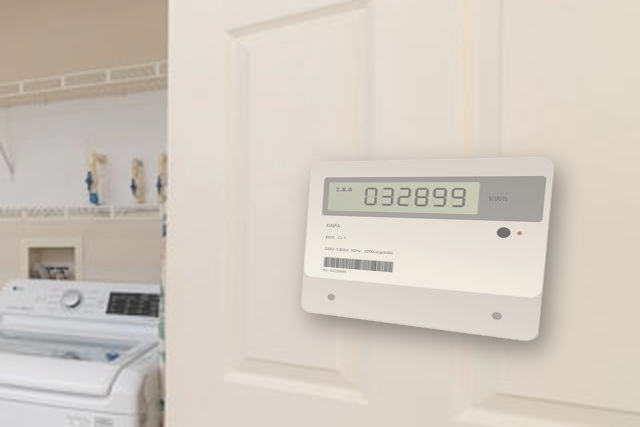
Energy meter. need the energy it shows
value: 32899 kWh
